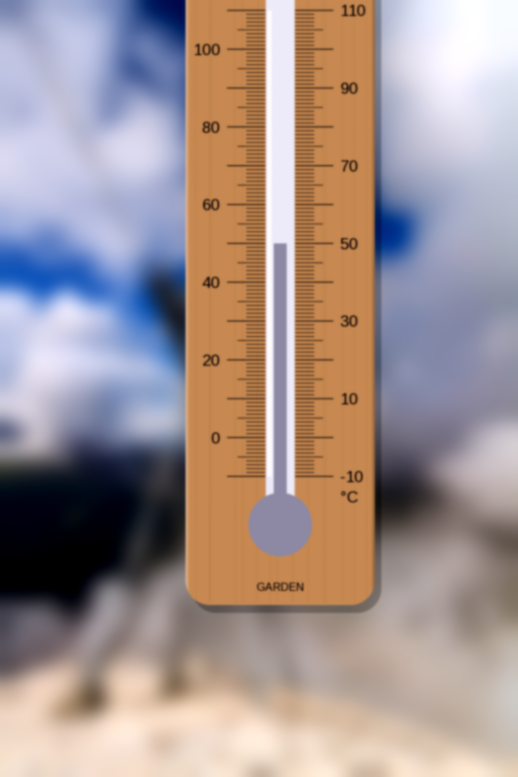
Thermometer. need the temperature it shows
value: 50 °C
